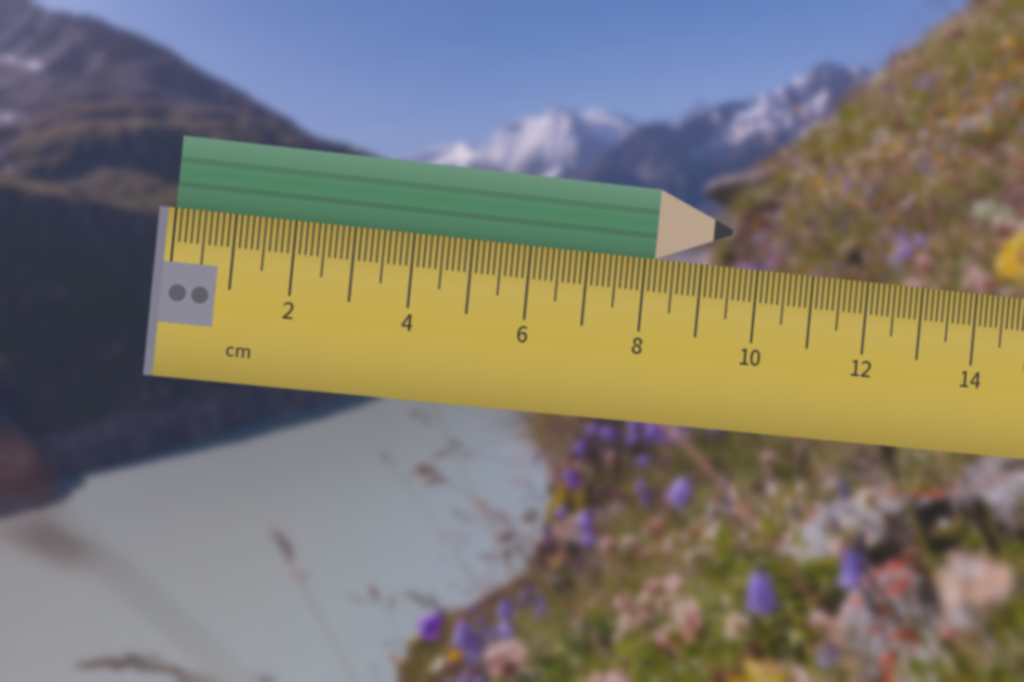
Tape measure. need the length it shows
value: 9.5 cm
